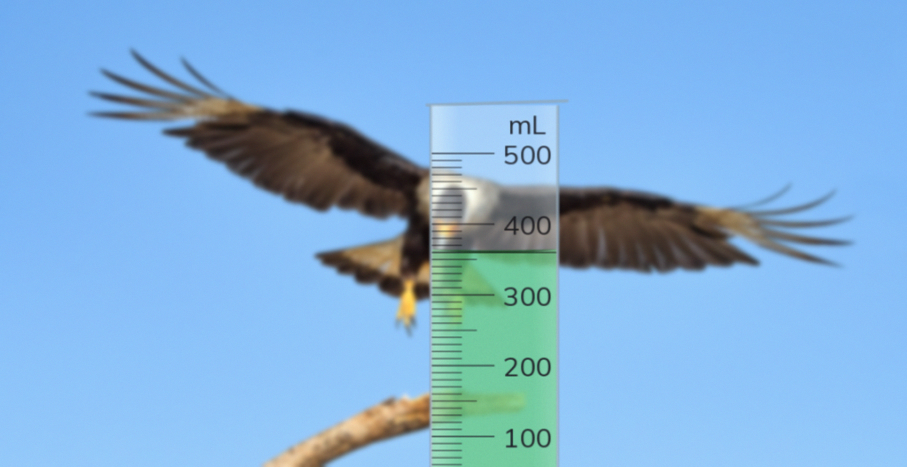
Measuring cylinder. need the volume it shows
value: 360 mL
